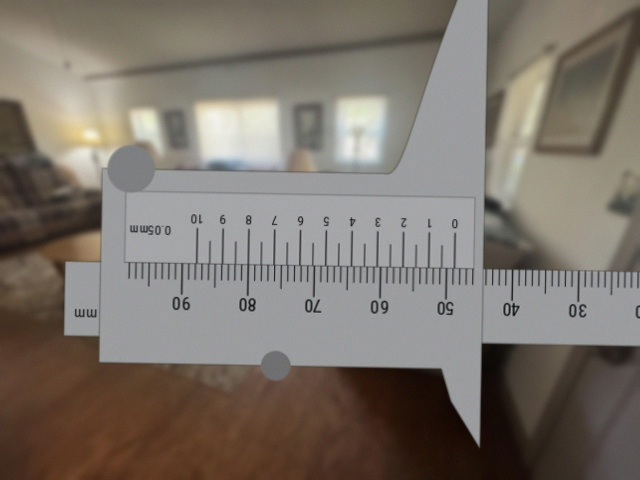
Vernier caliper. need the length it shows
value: 48.8 mm
